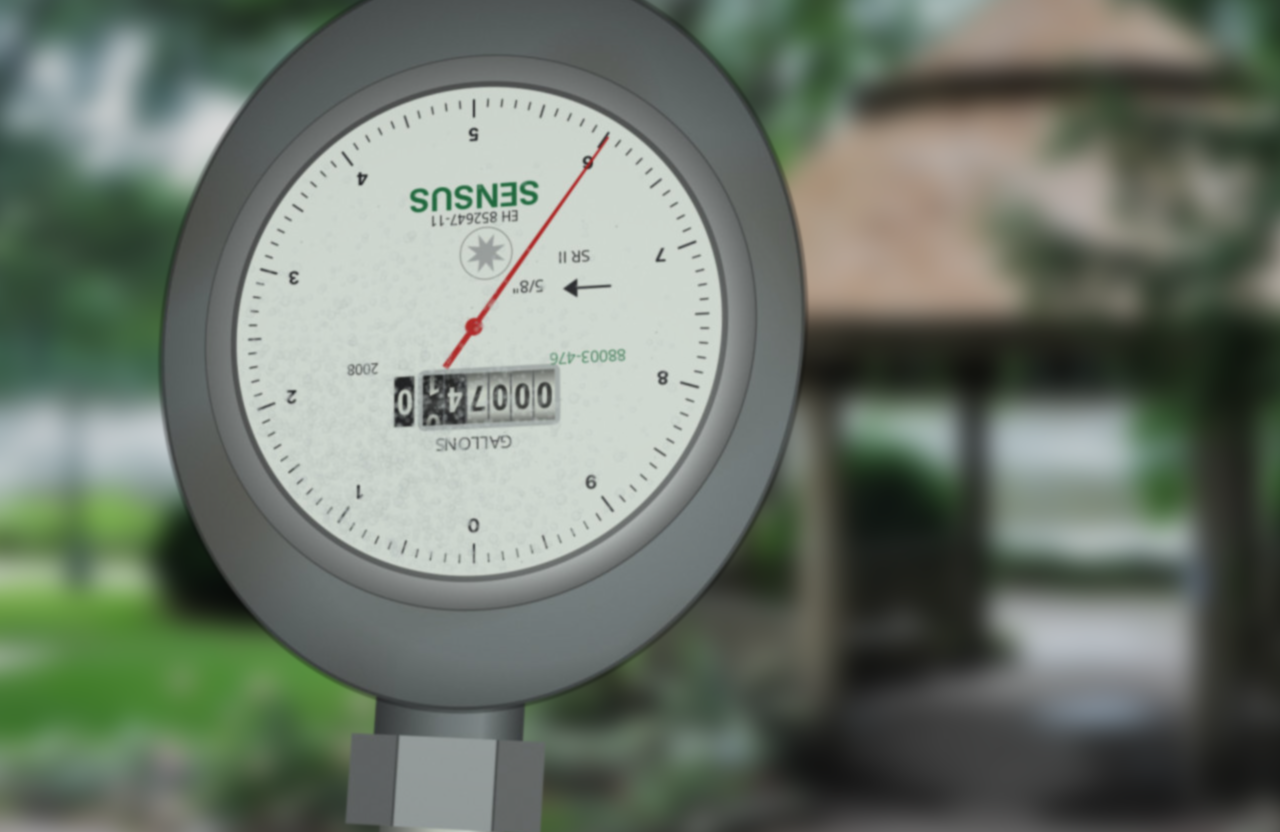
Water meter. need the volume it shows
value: 7406.0 gal
